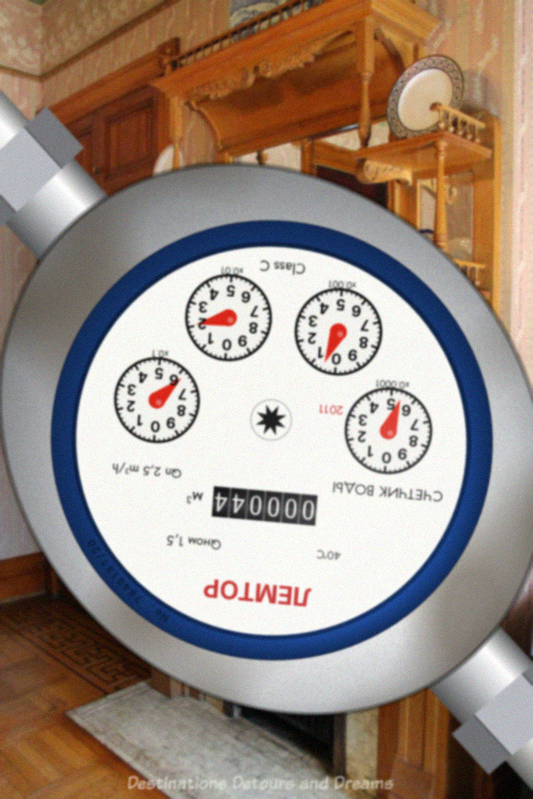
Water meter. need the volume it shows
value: 44.6205 m³
